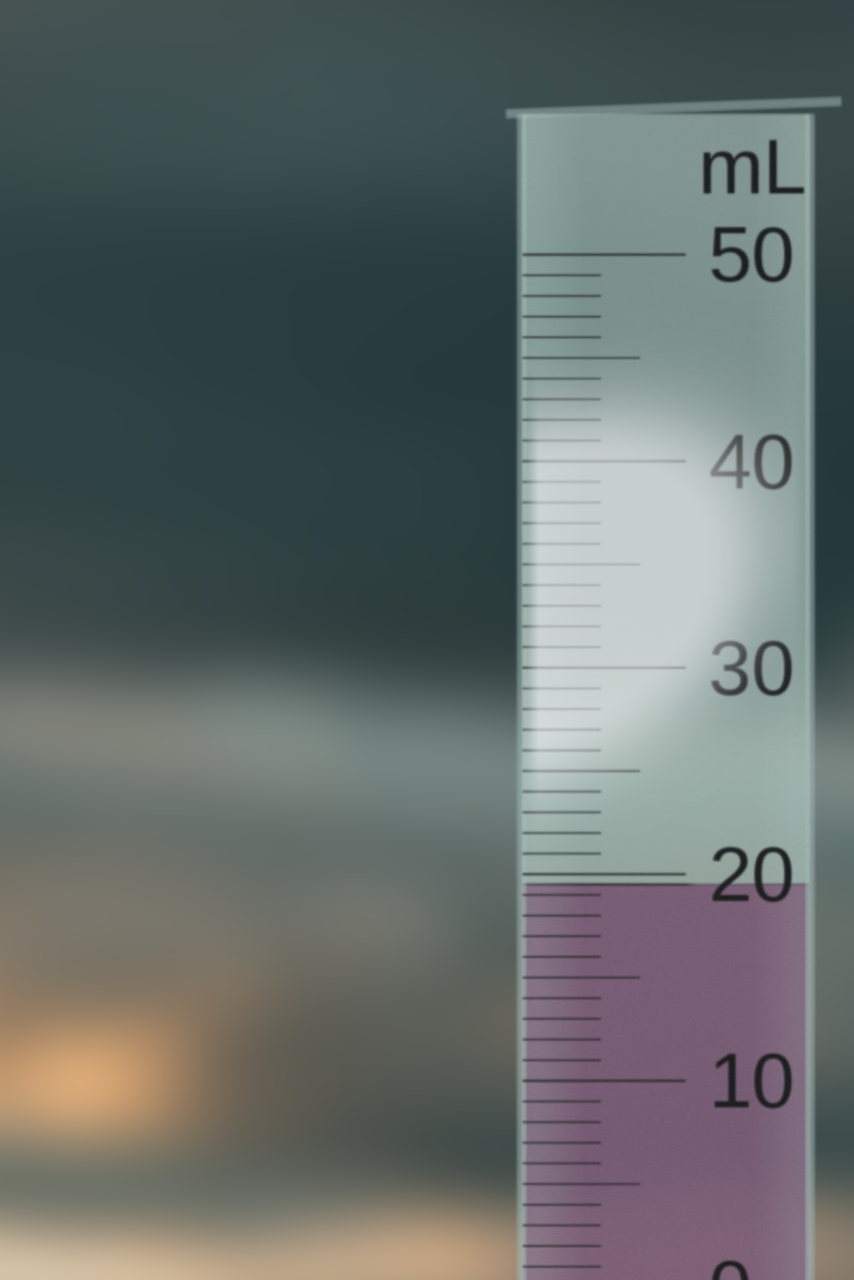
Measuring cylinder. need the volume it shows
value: 19.5 mL
